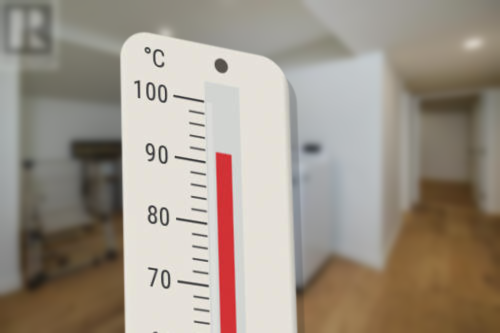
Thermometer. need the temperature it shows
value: 92 °C
